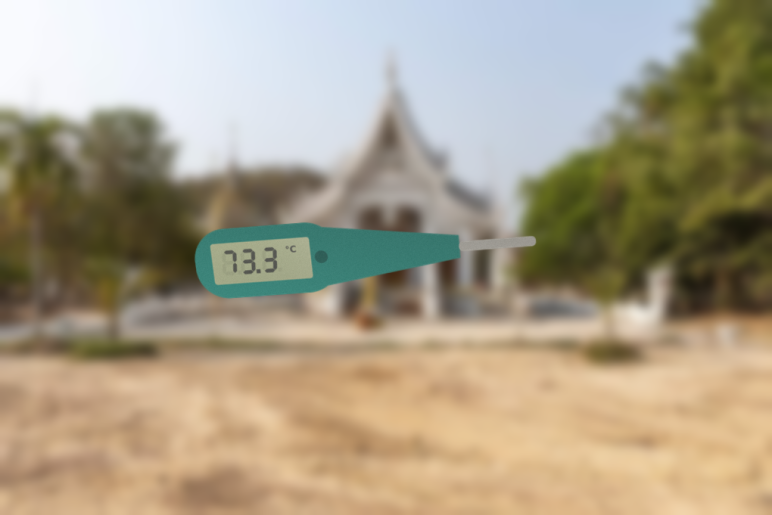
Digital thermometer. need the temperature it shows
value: 73.3 °C
